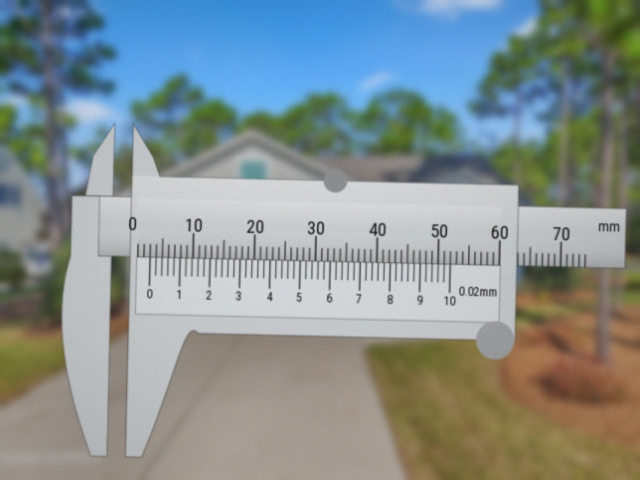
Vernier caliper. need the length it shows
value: 3.0 mm
